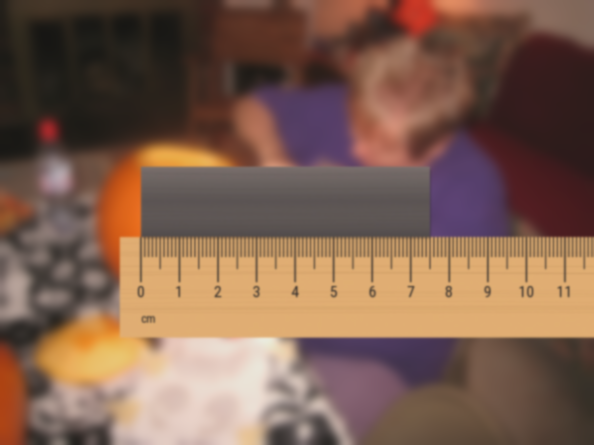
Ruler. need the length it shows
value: 7.5 cm
